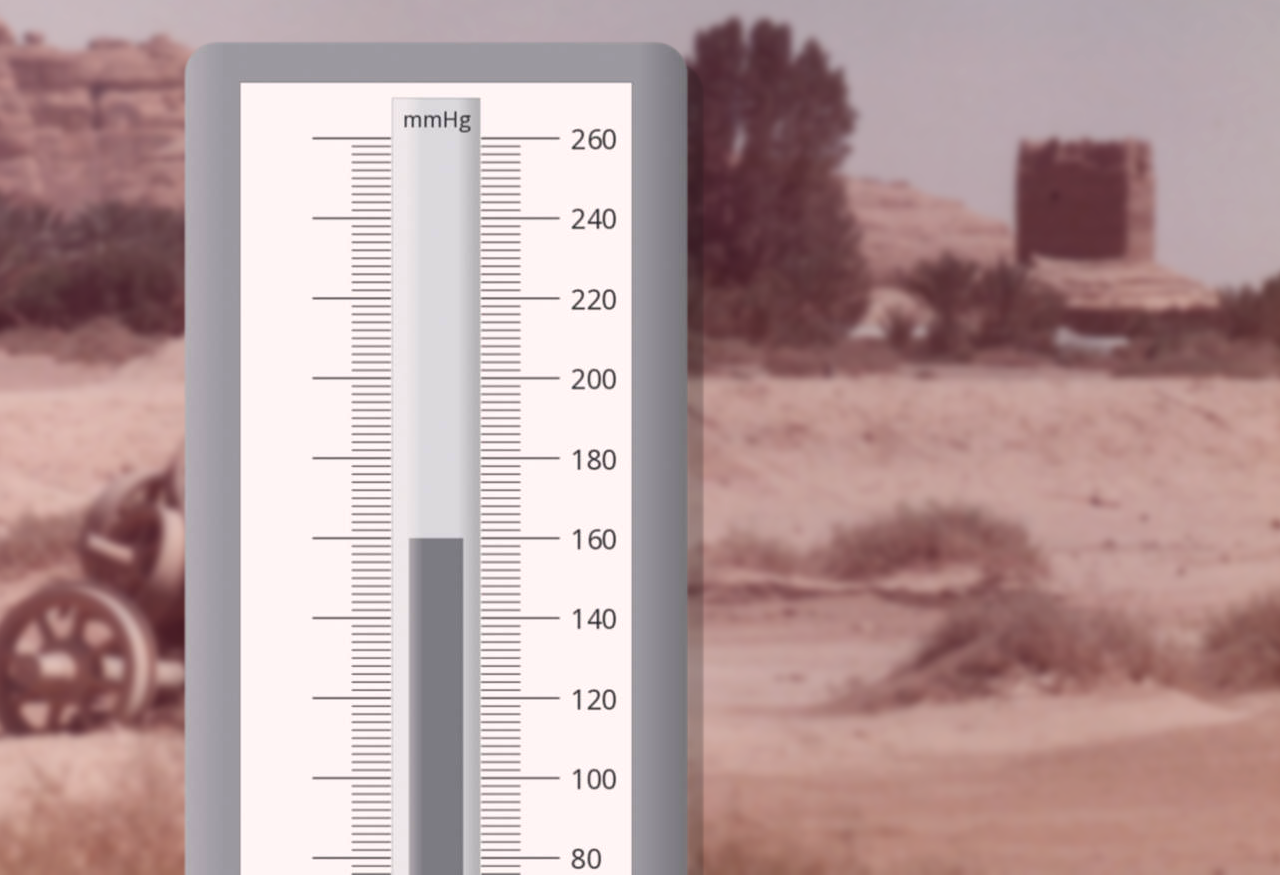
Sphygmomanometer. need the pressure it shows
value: 160 mmHg
